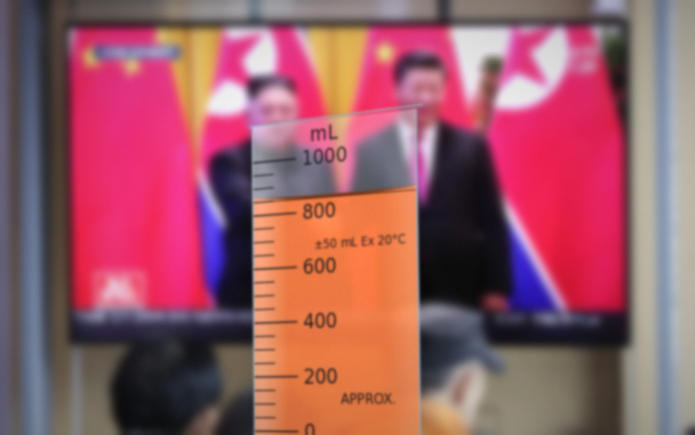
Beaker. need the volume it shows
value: 850 mL
